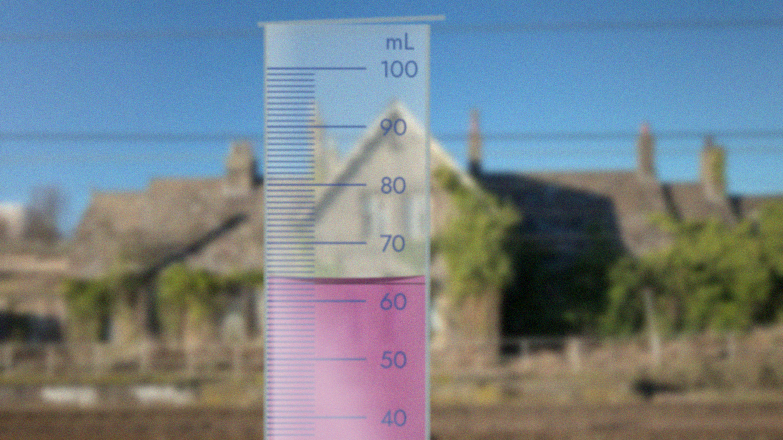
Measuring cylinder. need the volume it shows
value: 63 mL
